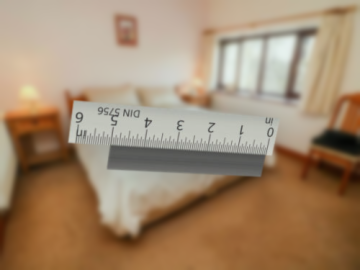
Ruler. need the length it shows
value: 5 in
